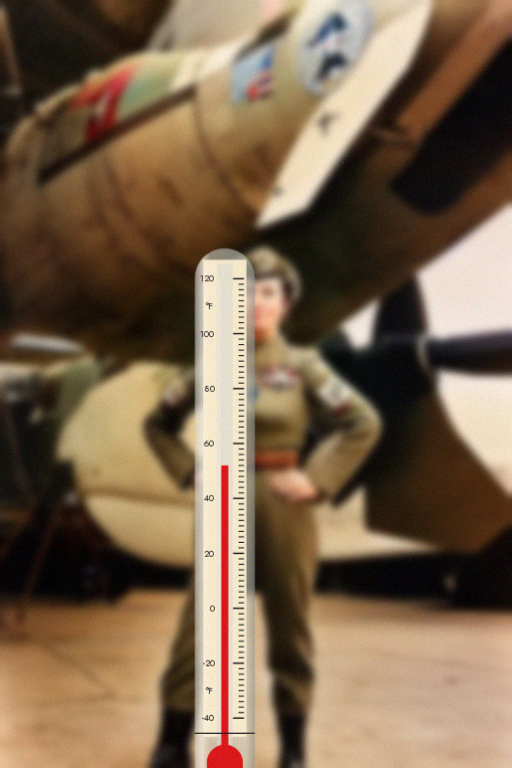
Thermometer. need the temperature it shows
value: 52 °F
